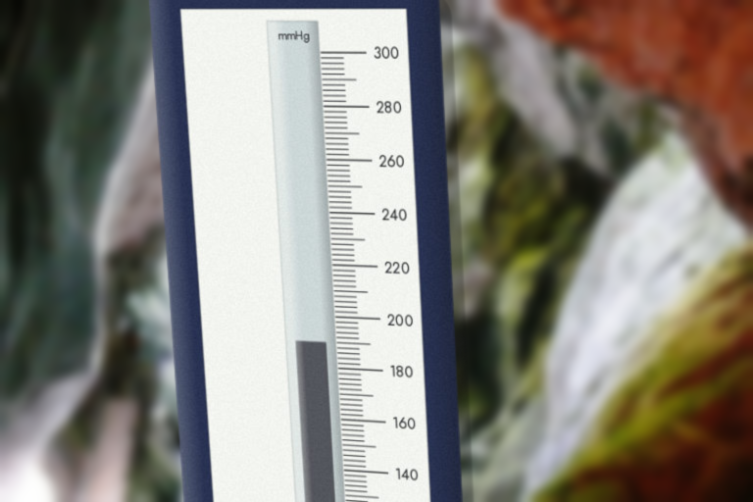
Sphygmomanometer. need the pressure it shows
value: 190 mmHg
